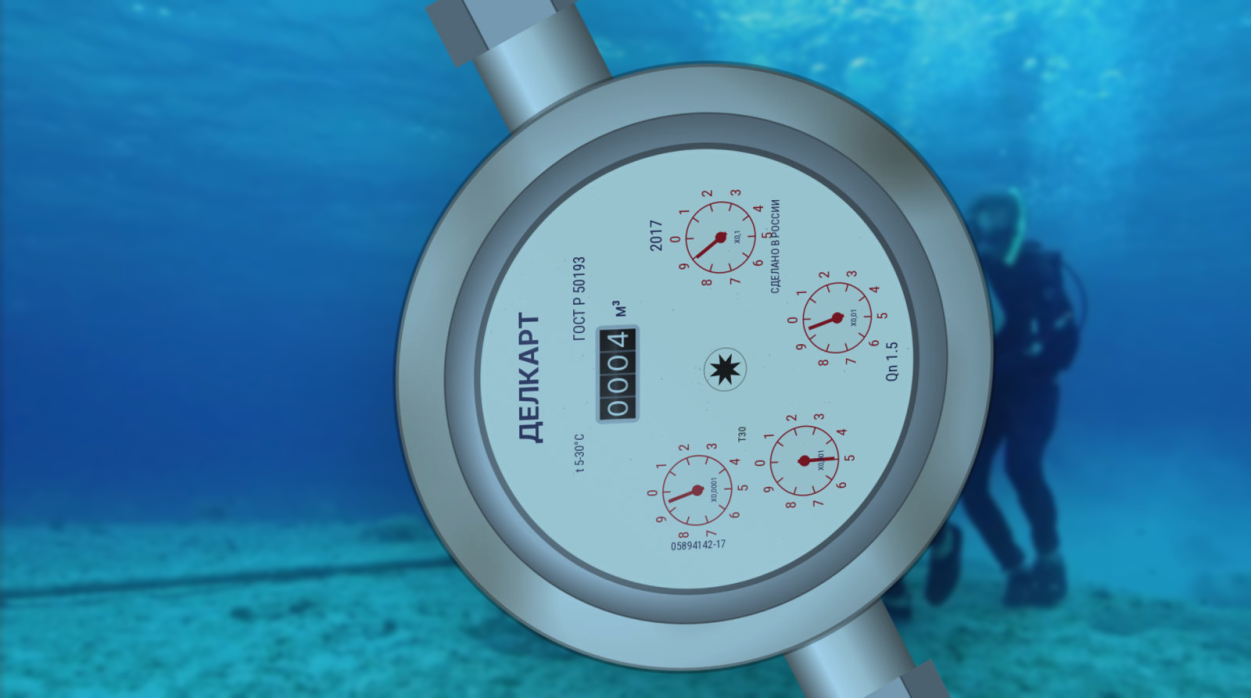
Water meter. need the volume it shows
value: 4.8949 m³
